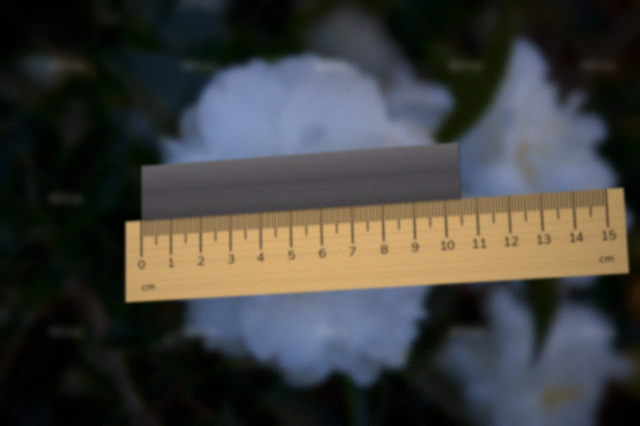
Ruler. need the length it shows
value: 10.5 cm
